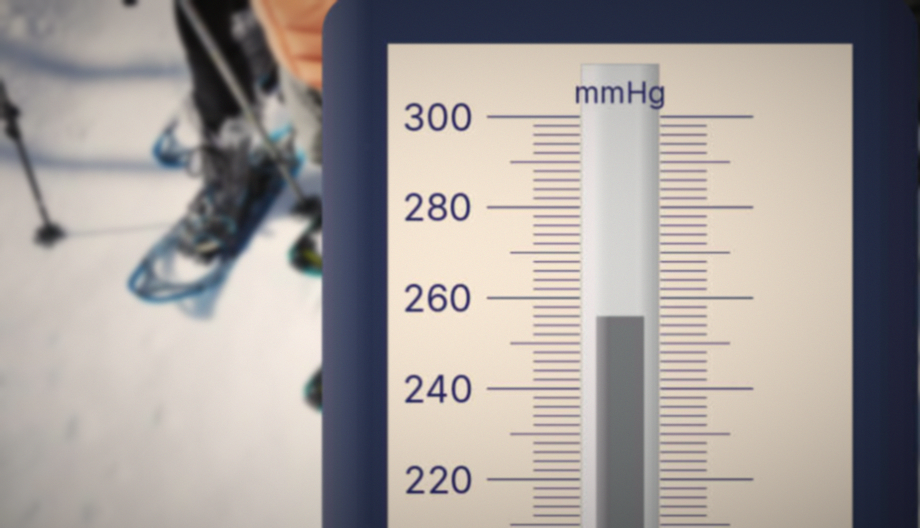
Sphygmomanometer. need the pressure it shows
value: 256 mmHg
